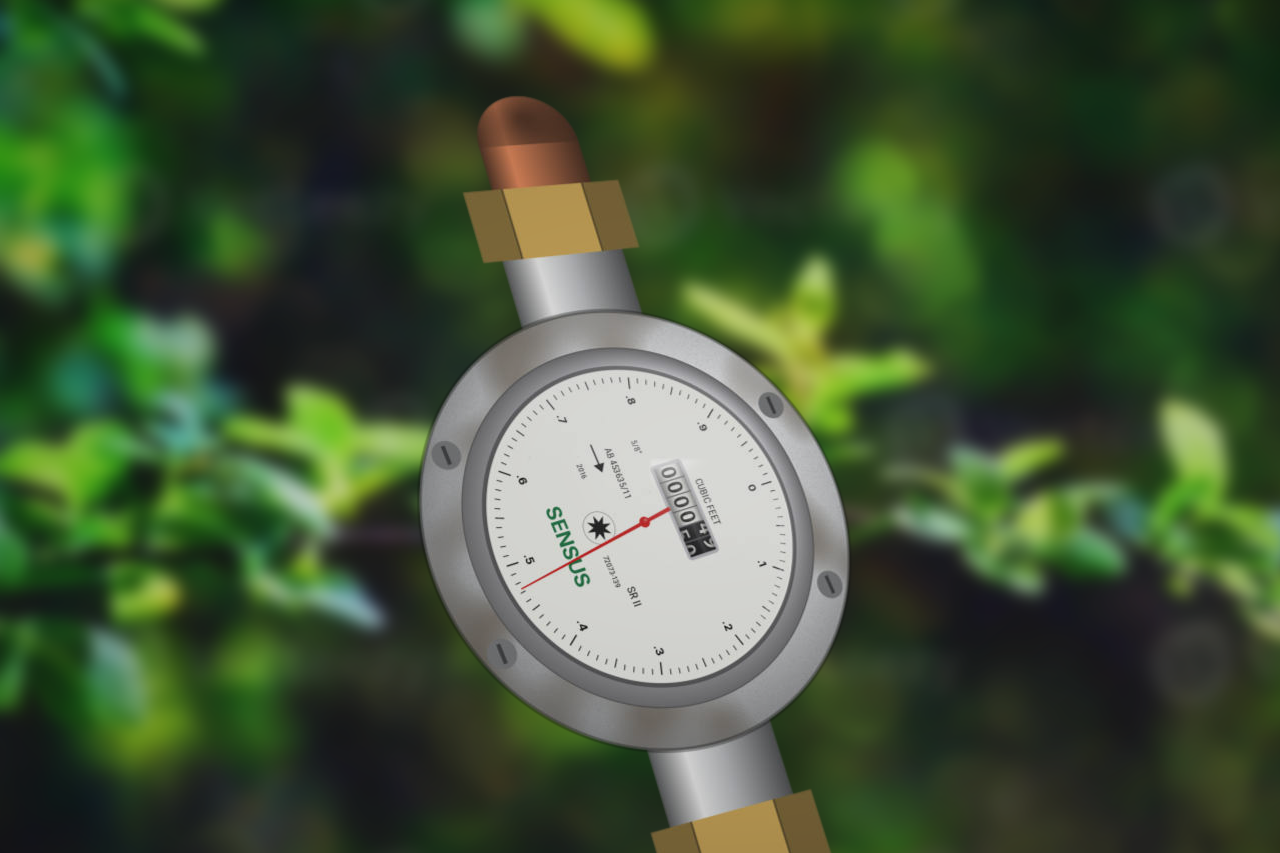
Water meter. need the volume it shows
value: 49.47 ft³
